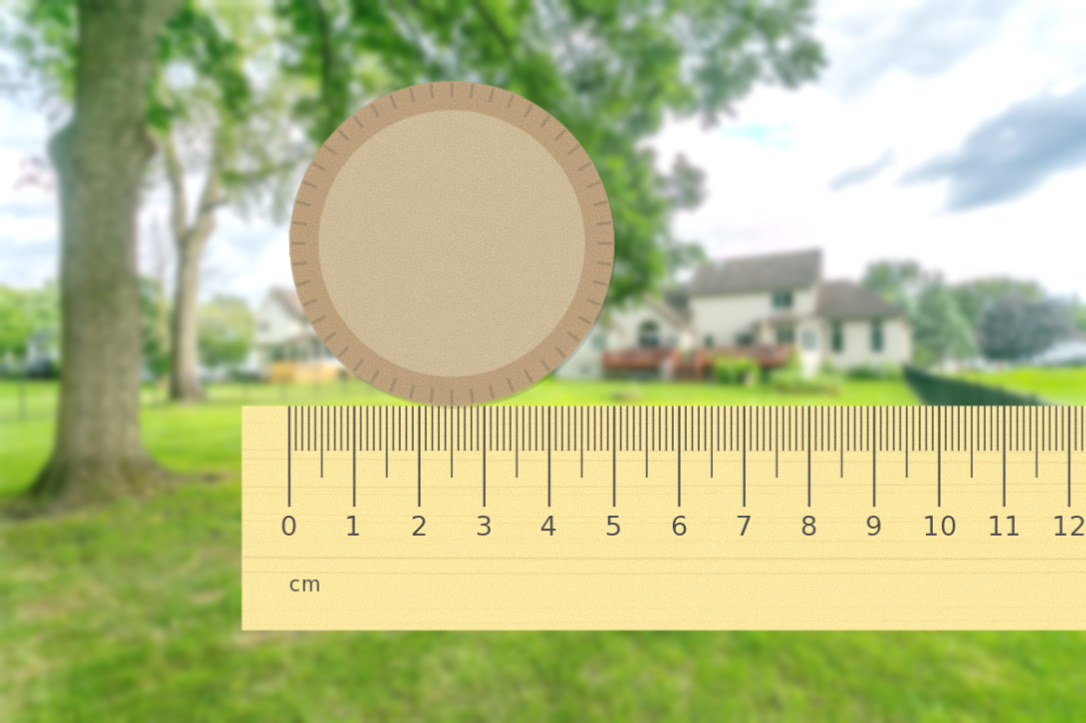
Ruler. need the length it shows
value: 5 cm
